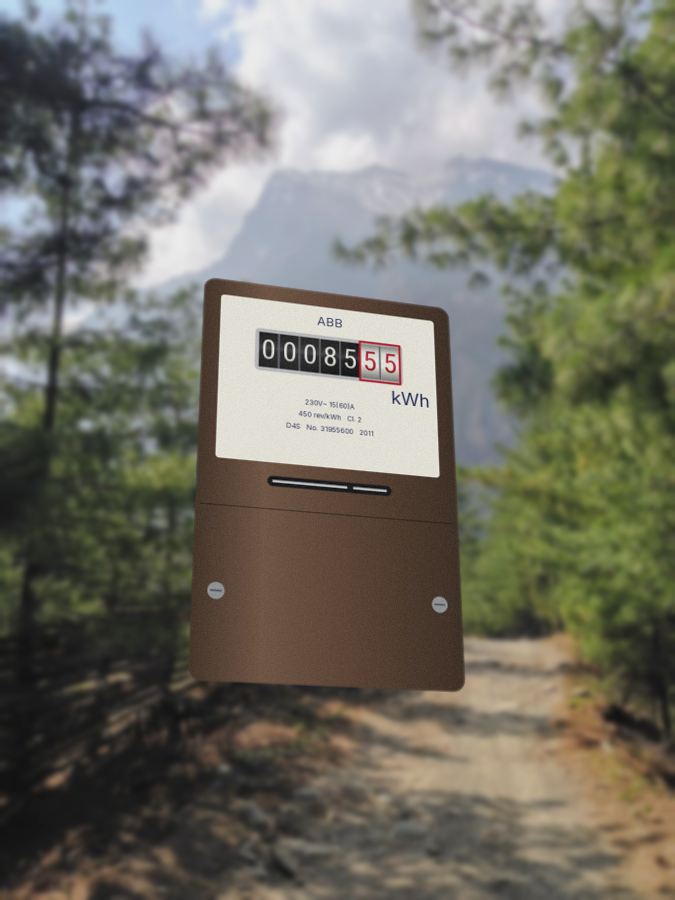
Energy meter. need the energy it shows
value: 85.55 kWh
